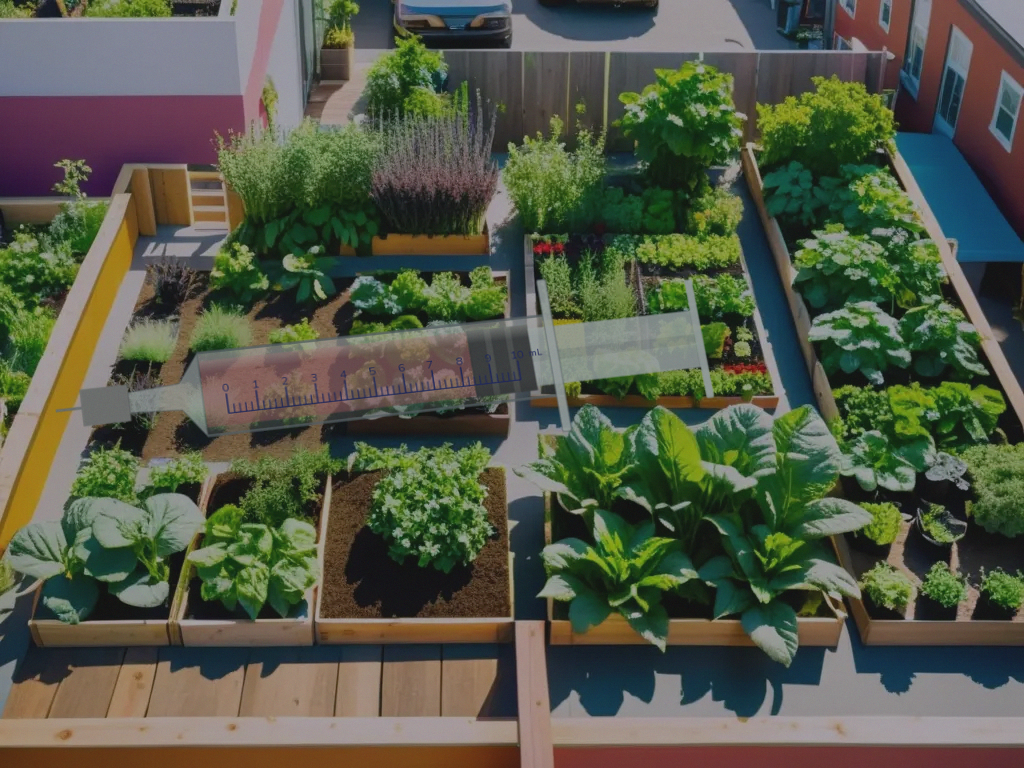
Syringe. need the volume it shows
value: 8.4 mL
